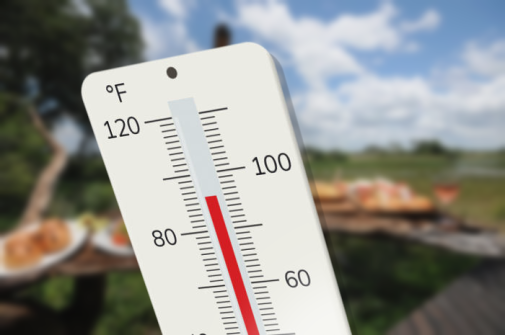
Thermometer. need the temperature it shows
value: 92 °F
